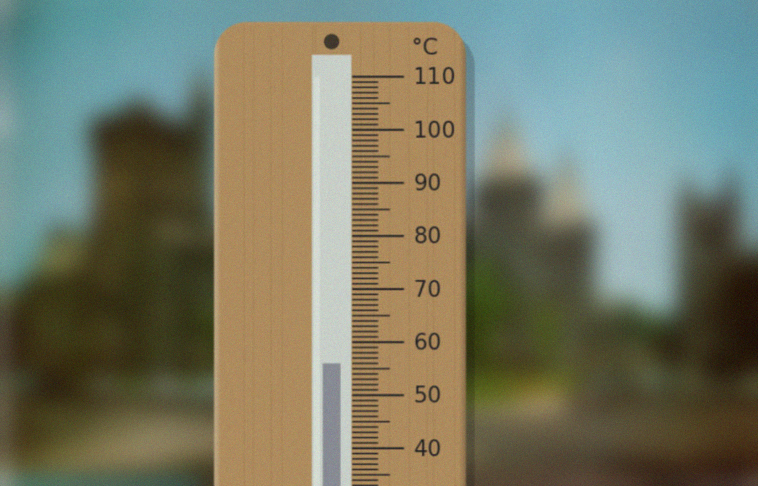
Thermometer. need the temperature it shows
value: 56 °C
